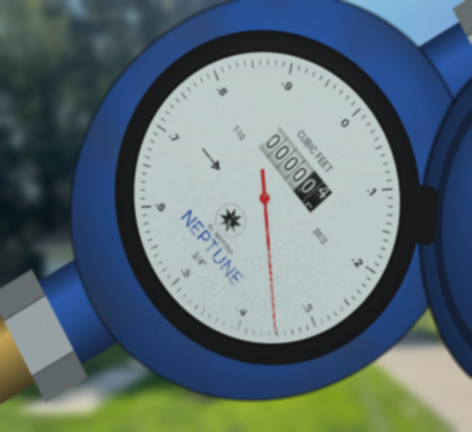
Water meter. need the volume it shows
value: 4.35 ft³
